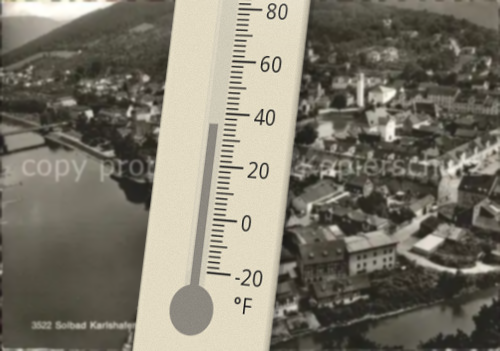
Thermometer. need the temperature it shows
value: 36 °F
